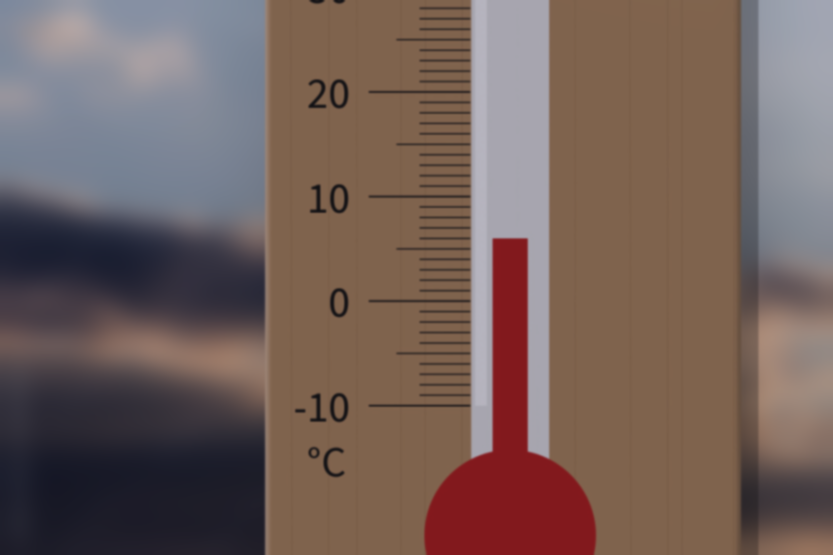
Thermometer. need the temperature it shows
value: 6 °C
